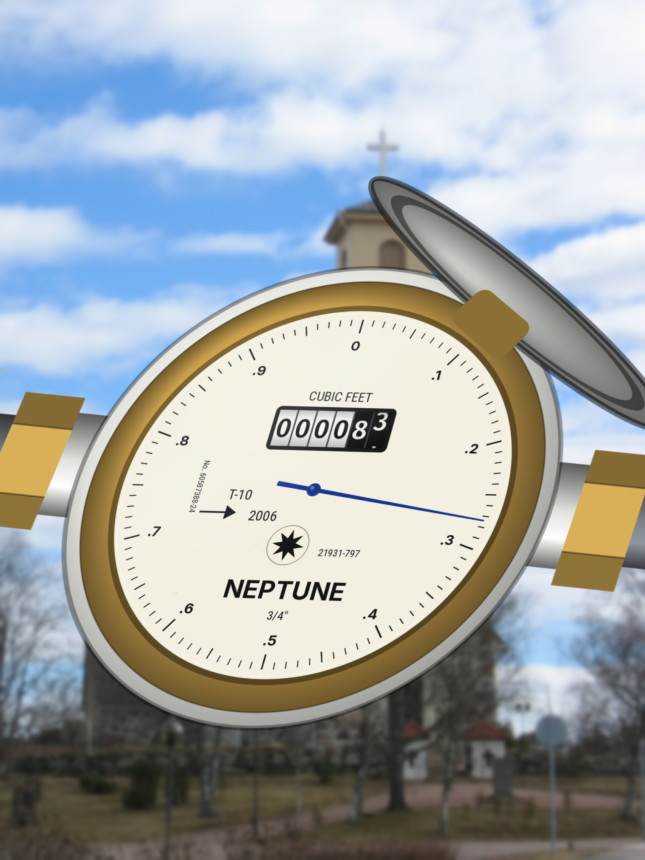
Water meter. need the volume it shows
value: 83.27 ft³
